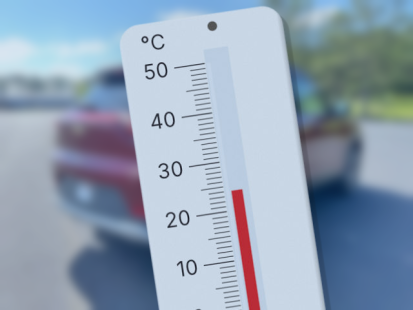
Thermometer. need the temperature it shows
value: 24 °C
